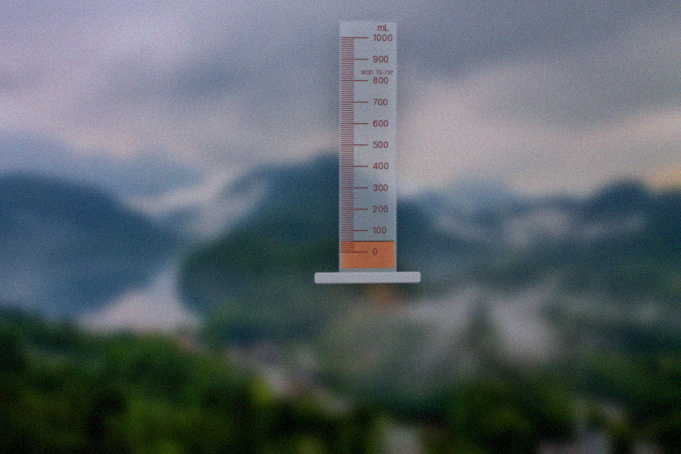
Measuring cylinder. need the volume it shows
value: 50 mL
